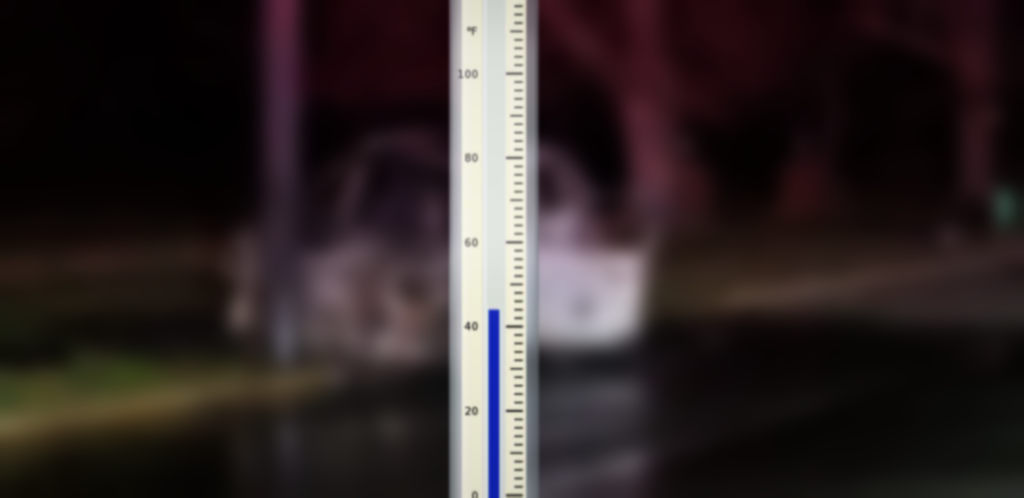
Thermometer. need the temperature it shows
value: 44 °F
